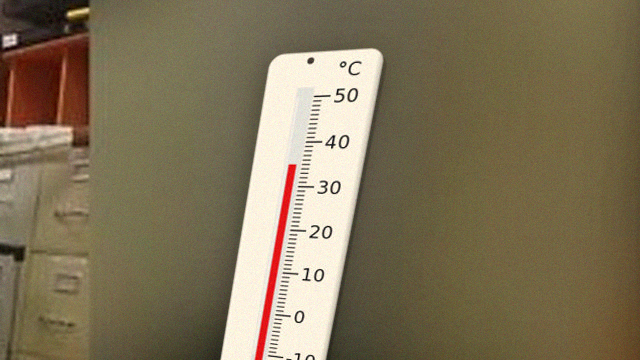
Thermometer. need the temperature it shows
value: 35 °C
